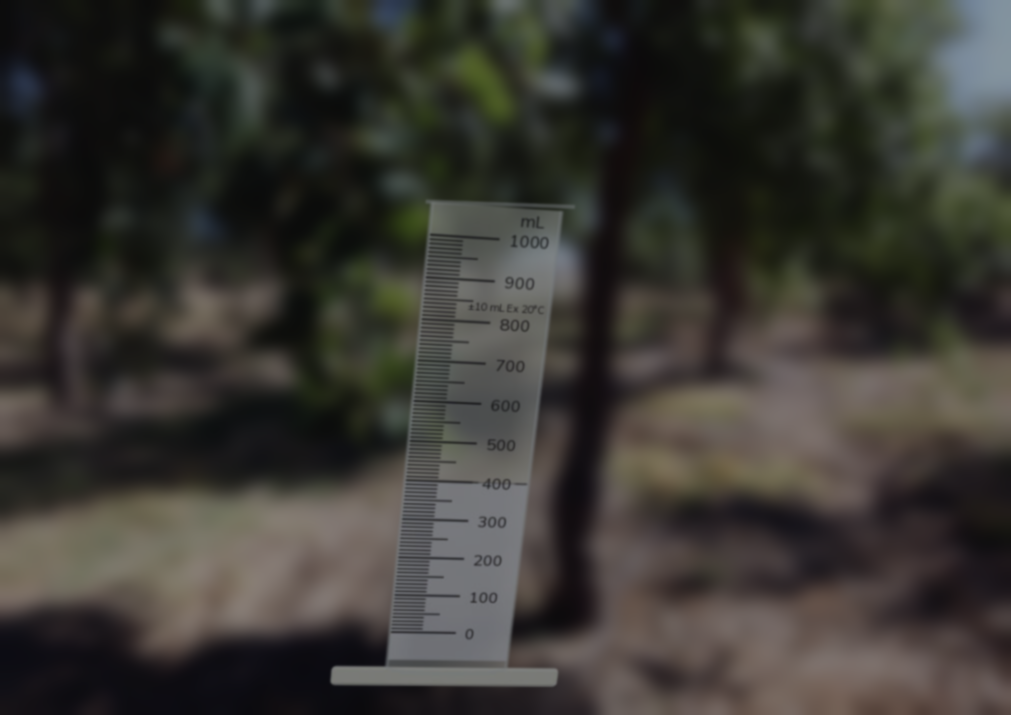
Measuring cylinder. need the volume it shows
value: 400 mL
